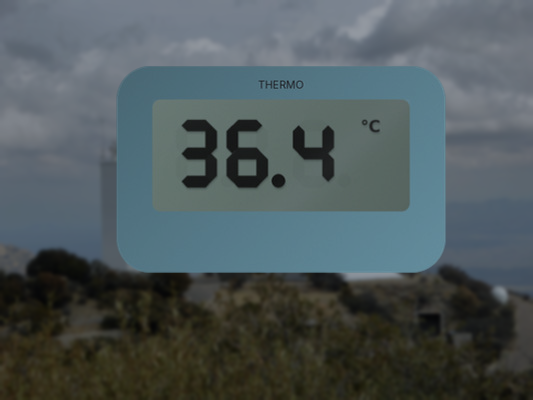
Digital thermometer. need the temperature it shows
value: 36.4 °C
